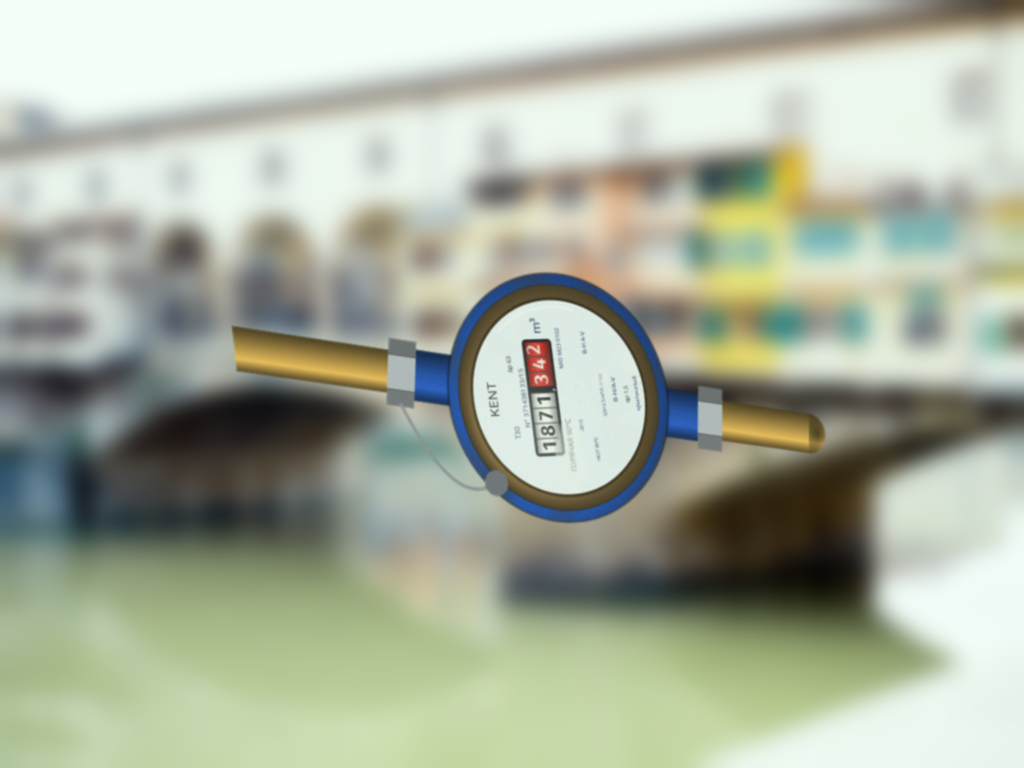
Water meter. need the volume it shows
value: 1871.342 m³
